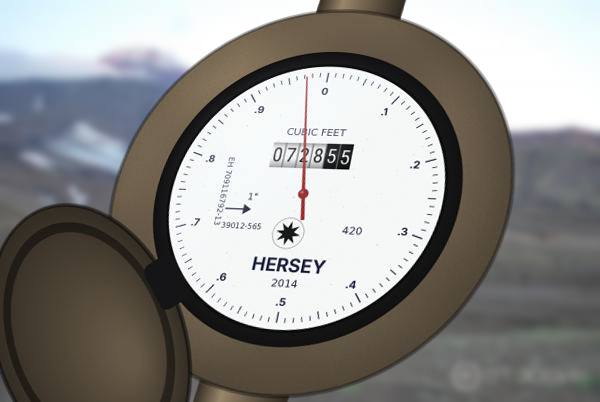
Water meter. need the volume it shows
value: 72854.97 ft³
